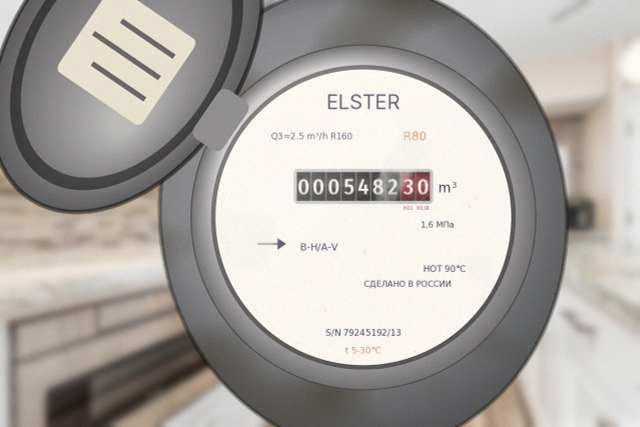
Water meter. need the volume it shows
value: 5482.30 m³
